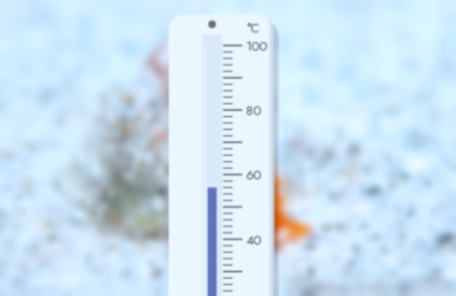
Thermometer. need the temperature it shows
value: 56 °C
